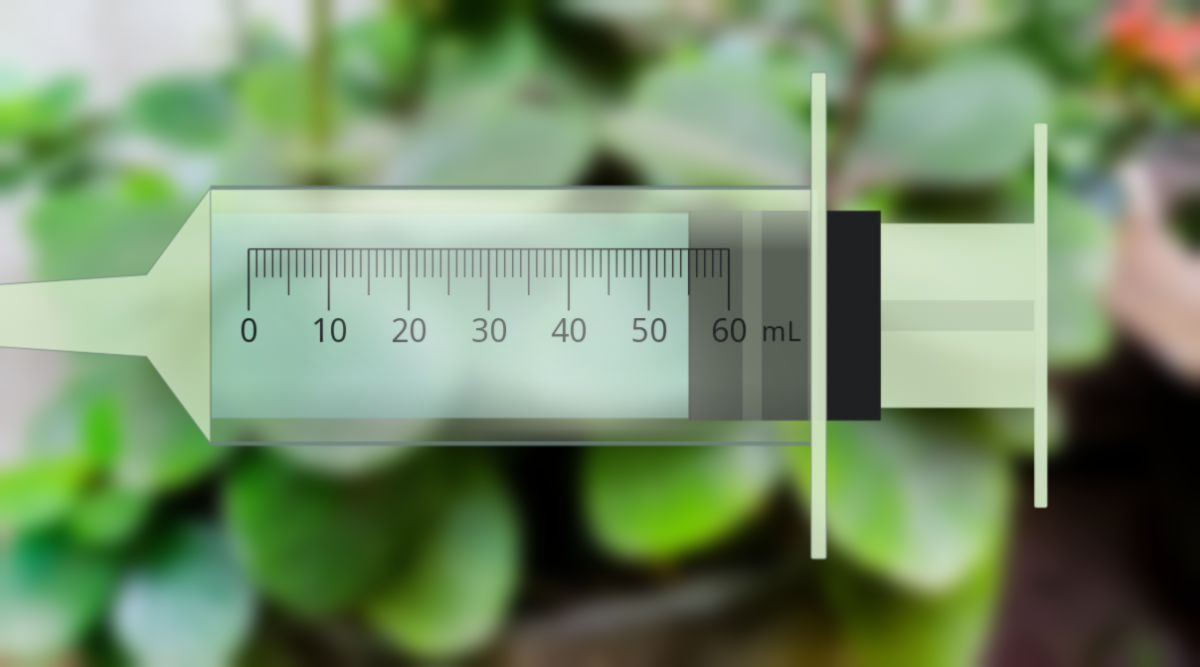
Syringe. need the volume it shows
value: 55 mL
